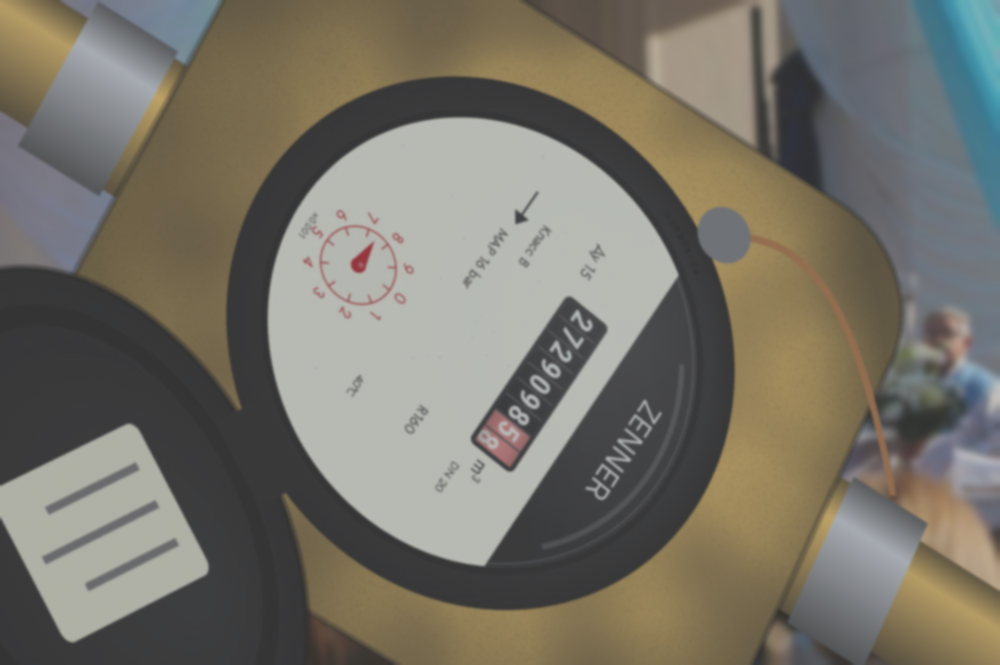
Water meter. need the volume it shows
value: 2729098.577 m³
